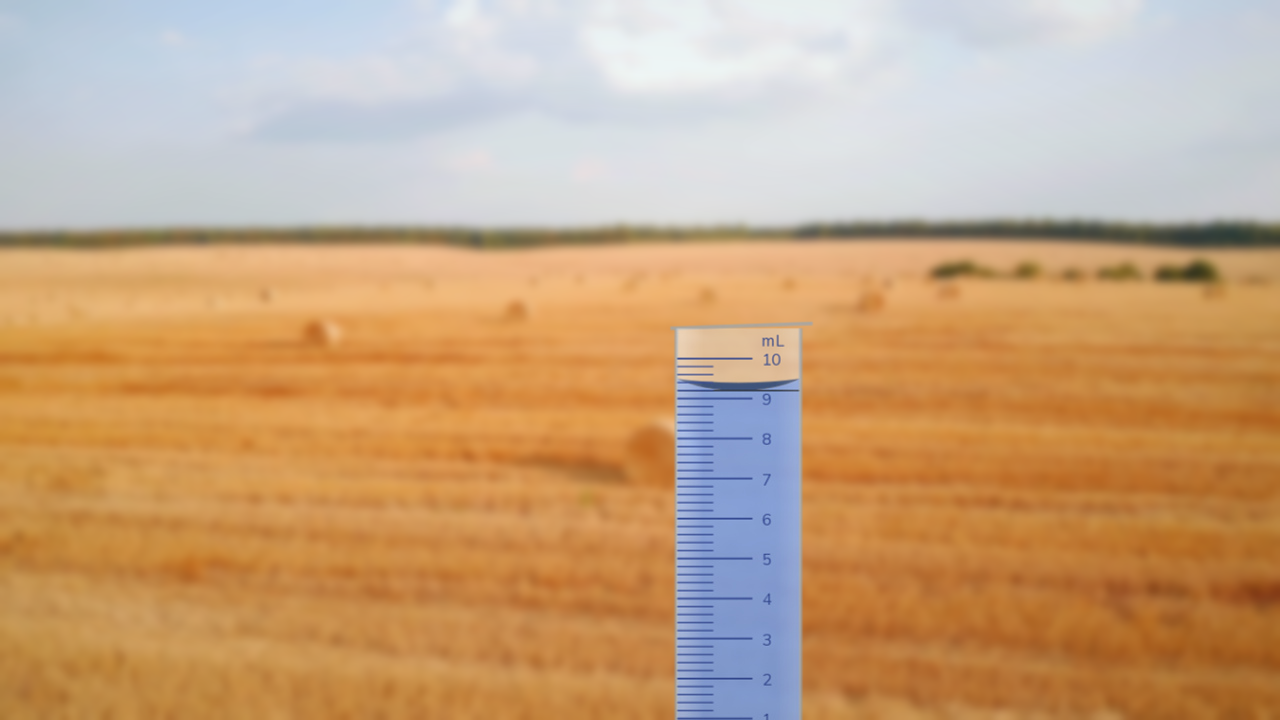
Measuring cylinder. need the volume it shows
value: 9.2 mL
